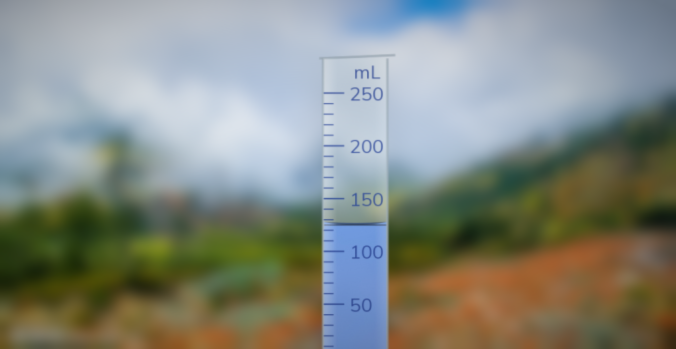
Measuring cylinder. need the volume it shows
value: 125 mL
